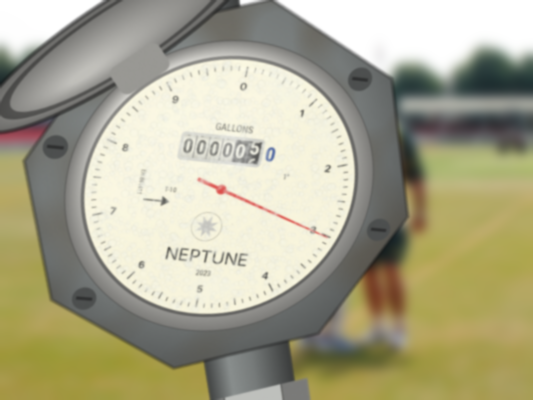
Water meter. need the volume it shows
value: 53.0 gal
